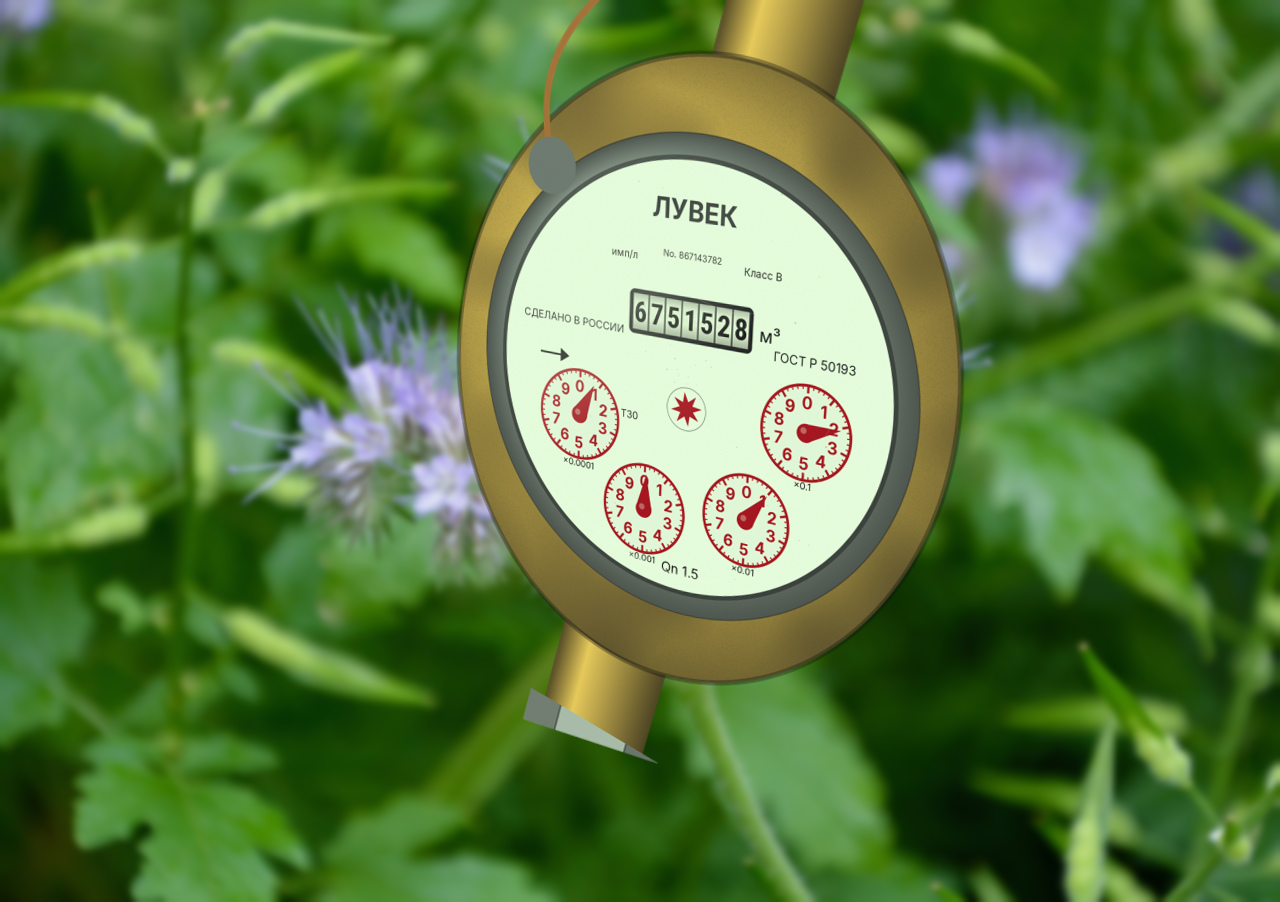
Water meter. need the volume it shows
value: 6751528.2100 m³
